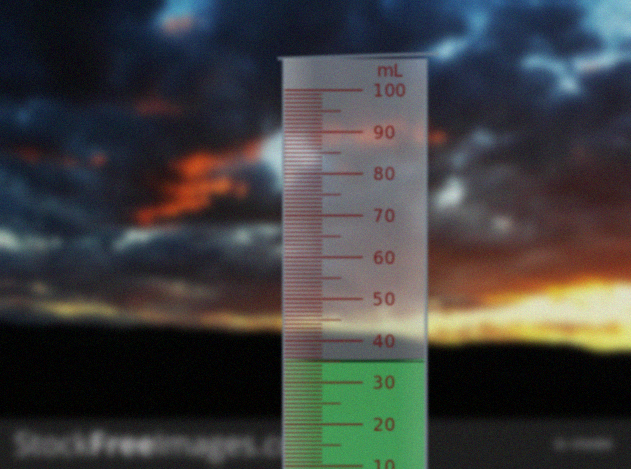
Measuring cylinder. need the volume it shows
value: 35 mL
